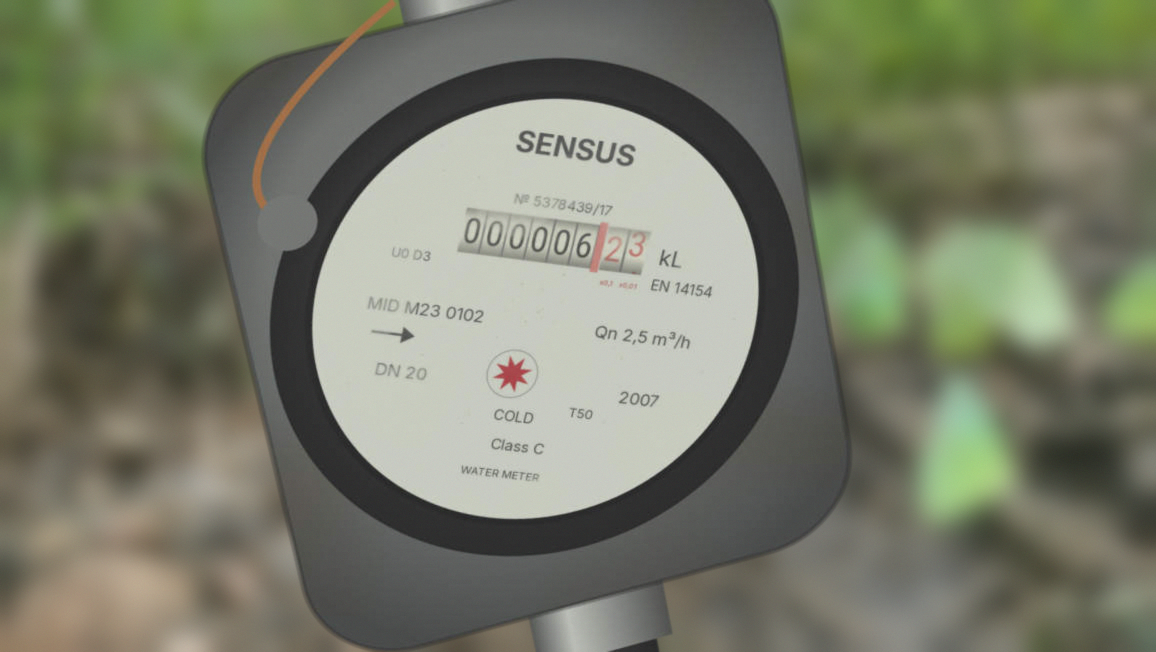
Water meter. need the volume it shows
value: 6.23 kL
